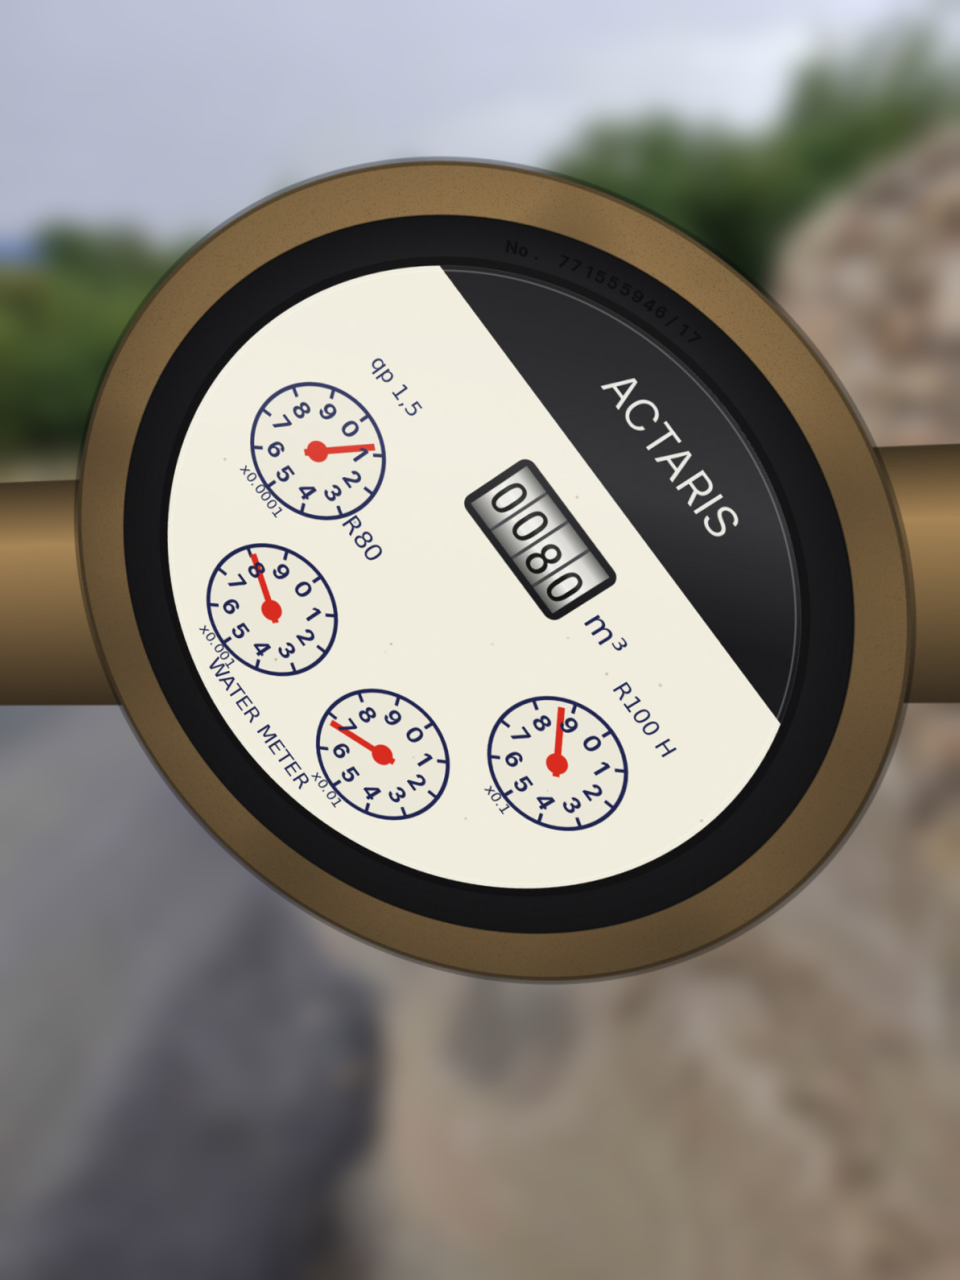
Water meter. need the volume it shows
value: 79.8680 m³
